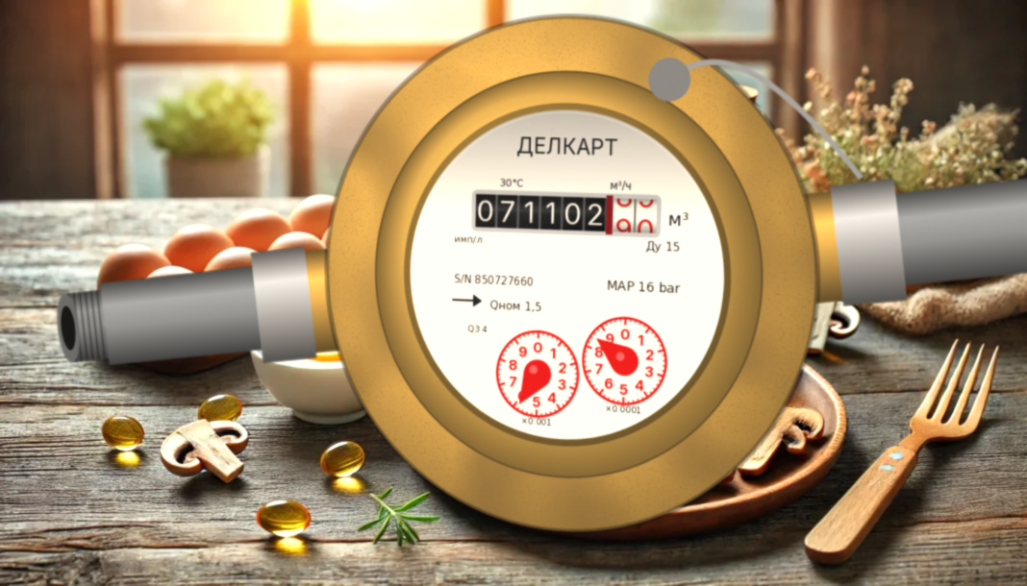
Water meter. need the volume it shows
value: 71102.8958 m³
